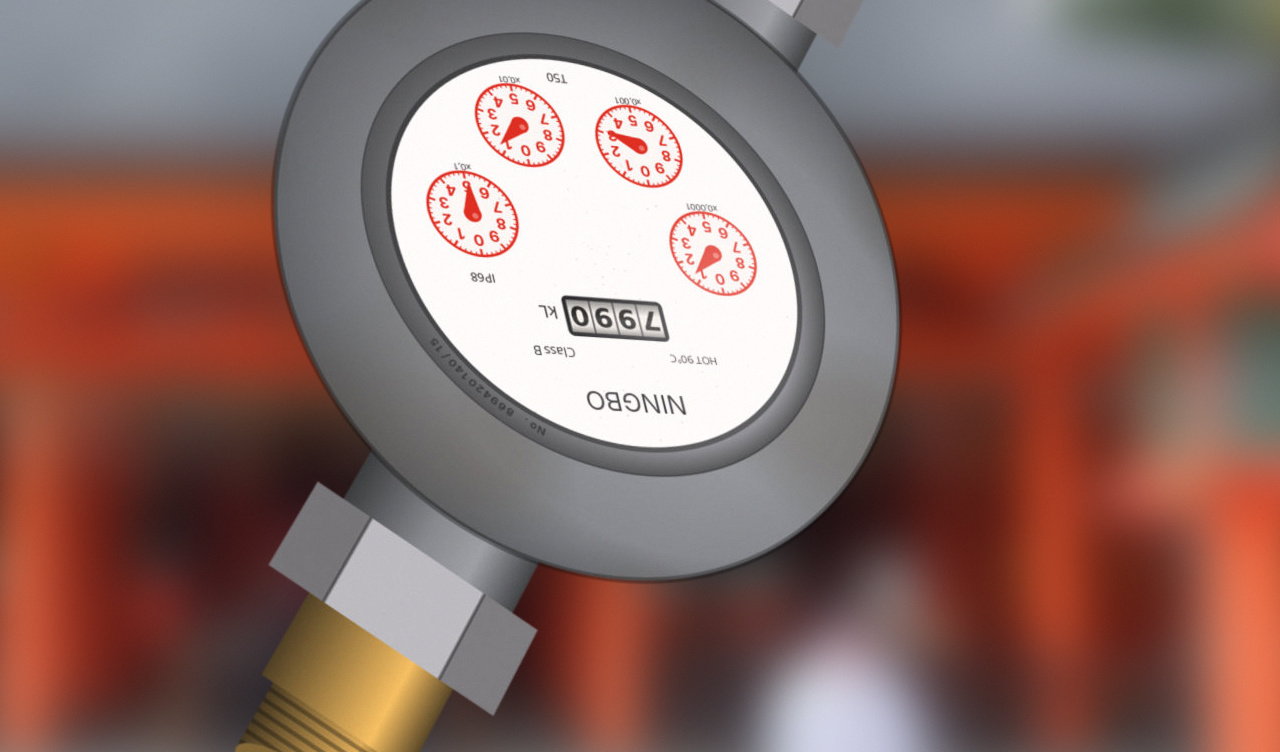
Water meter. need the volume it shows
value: 7990.5131 kL
